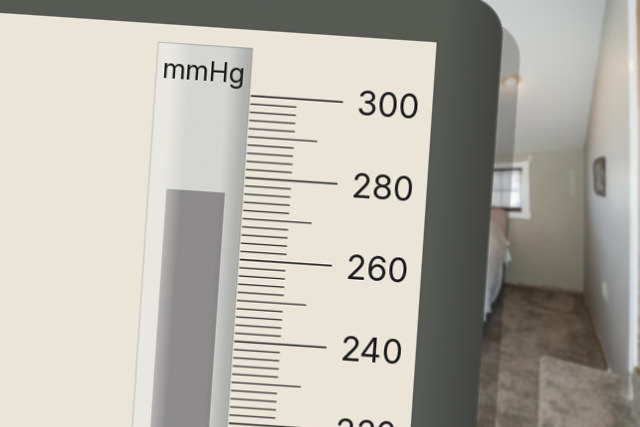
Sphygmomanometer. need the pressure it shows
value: 276 mmHg
